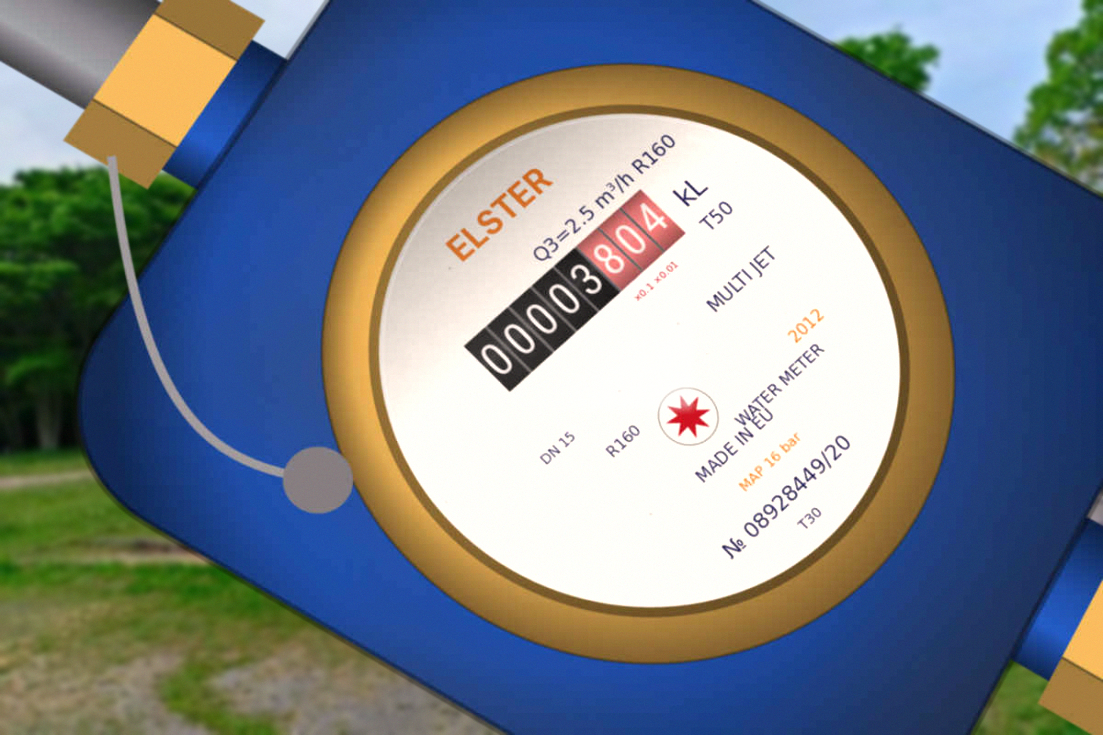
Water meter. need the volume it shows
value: 3.804 kL
